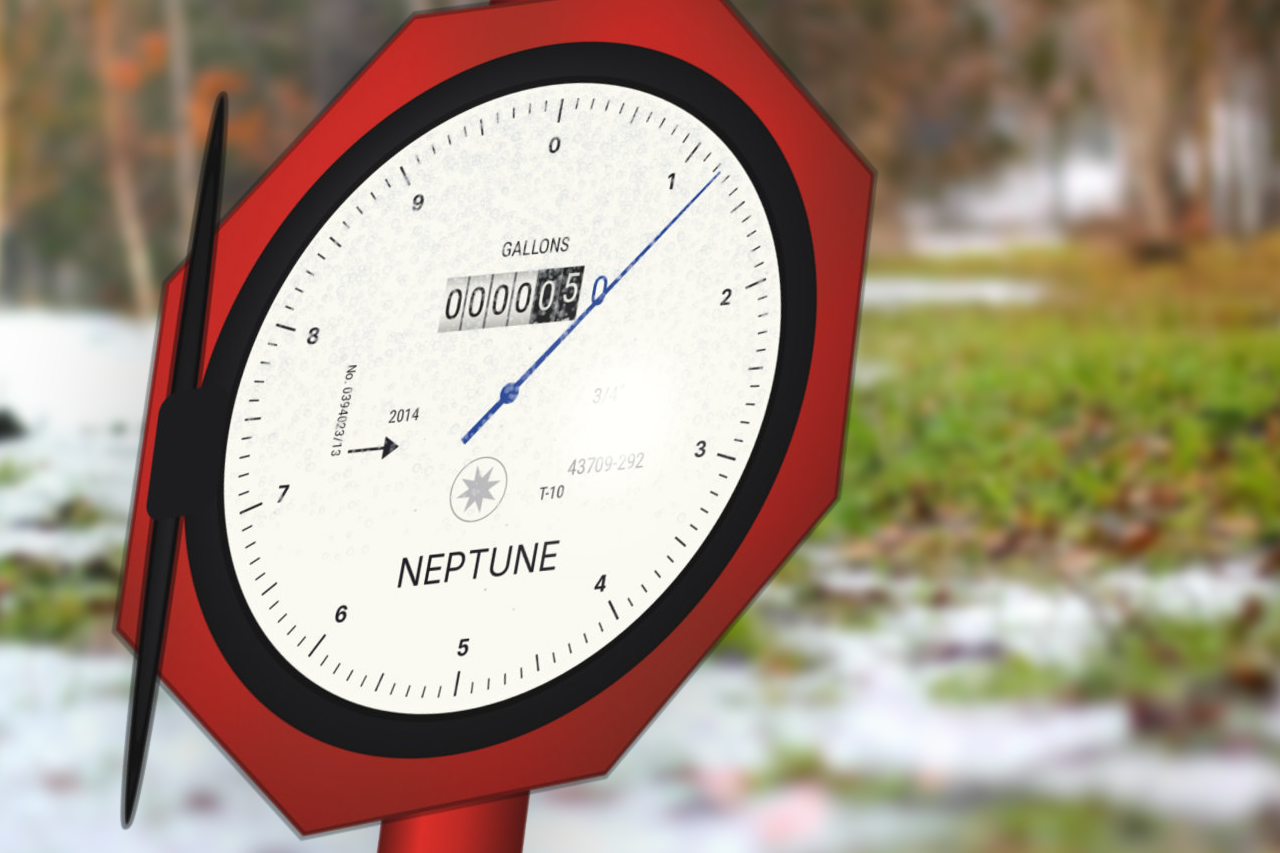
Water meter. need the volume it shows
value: 51.2 gal
